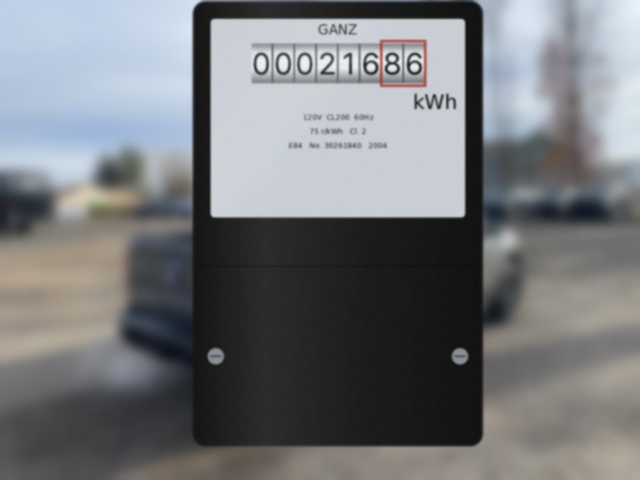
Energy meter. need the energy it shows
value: 216.86 kWh
